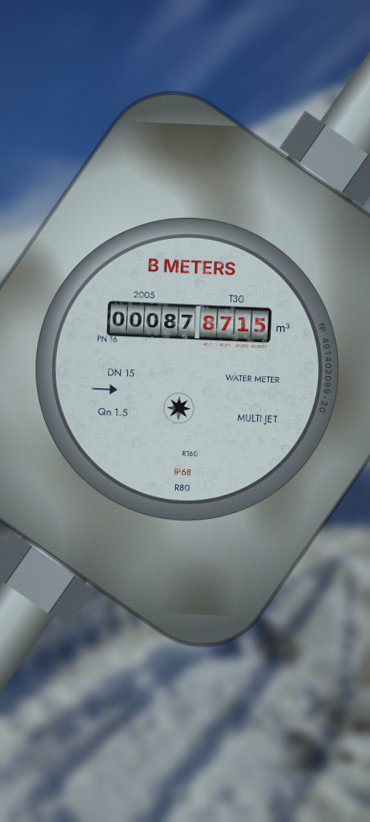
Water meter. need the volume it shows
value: 87.8715 m³
